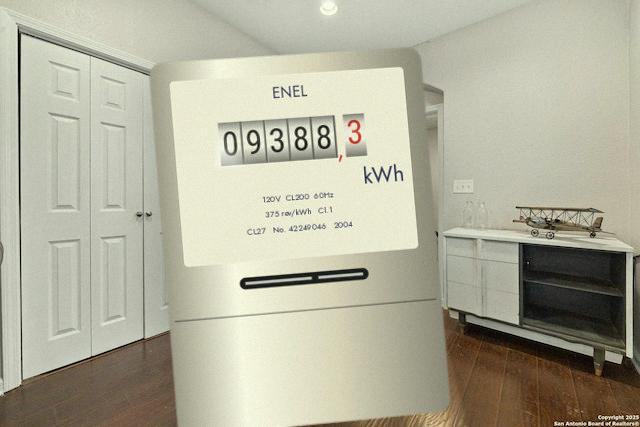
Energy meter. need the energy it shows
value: 9388.3 kWh
